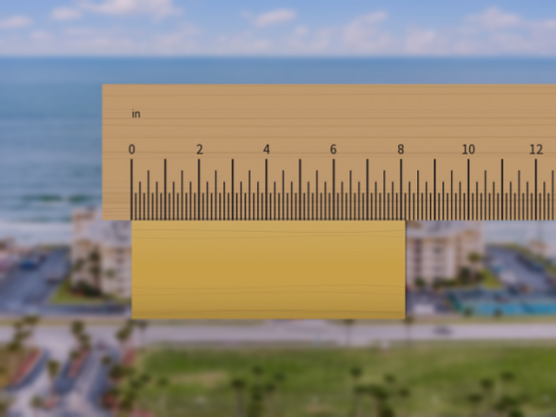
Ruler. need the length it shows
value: 8.125 in
